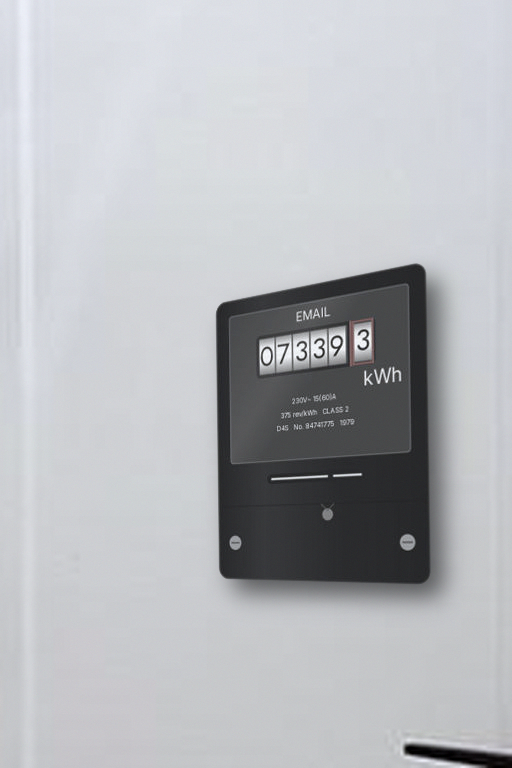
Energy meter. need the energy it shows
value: 7339.3 kWh
